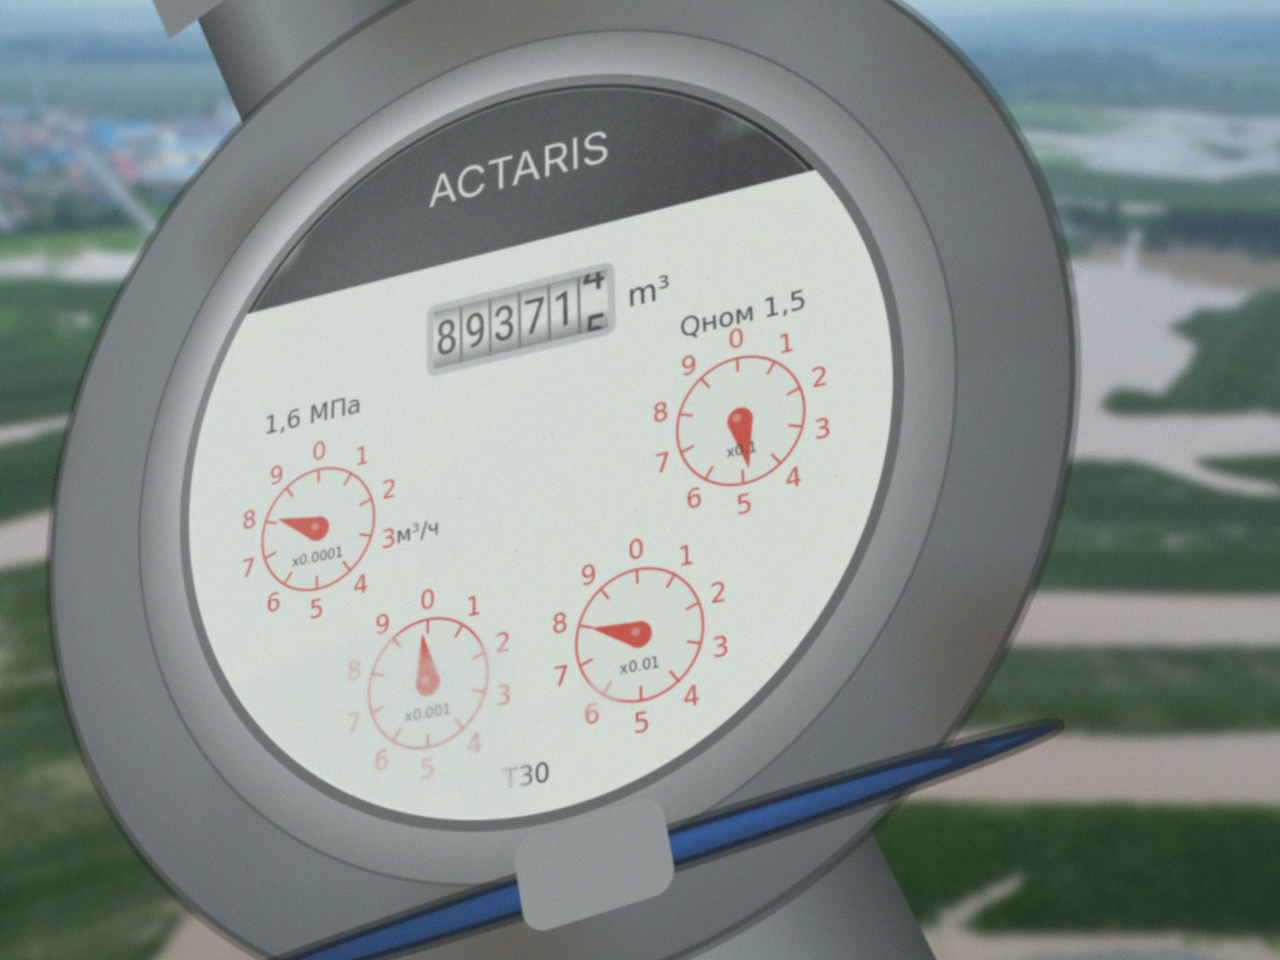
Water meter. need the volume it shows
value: 893714.4798 m³
